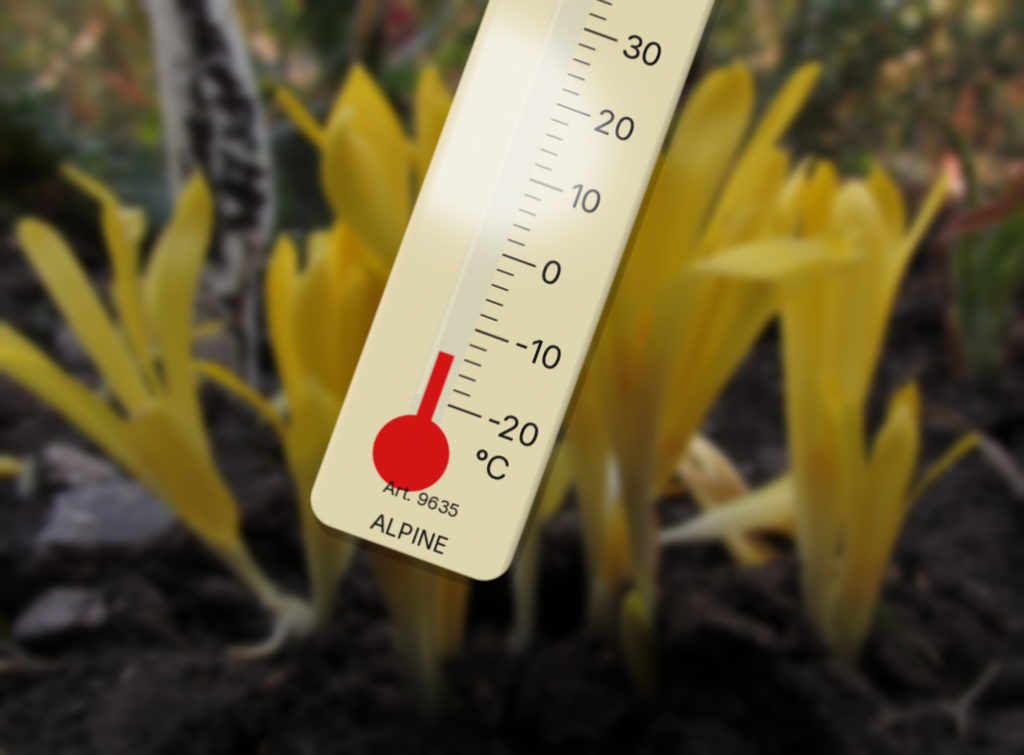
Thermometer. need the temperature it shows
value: -14 °C
